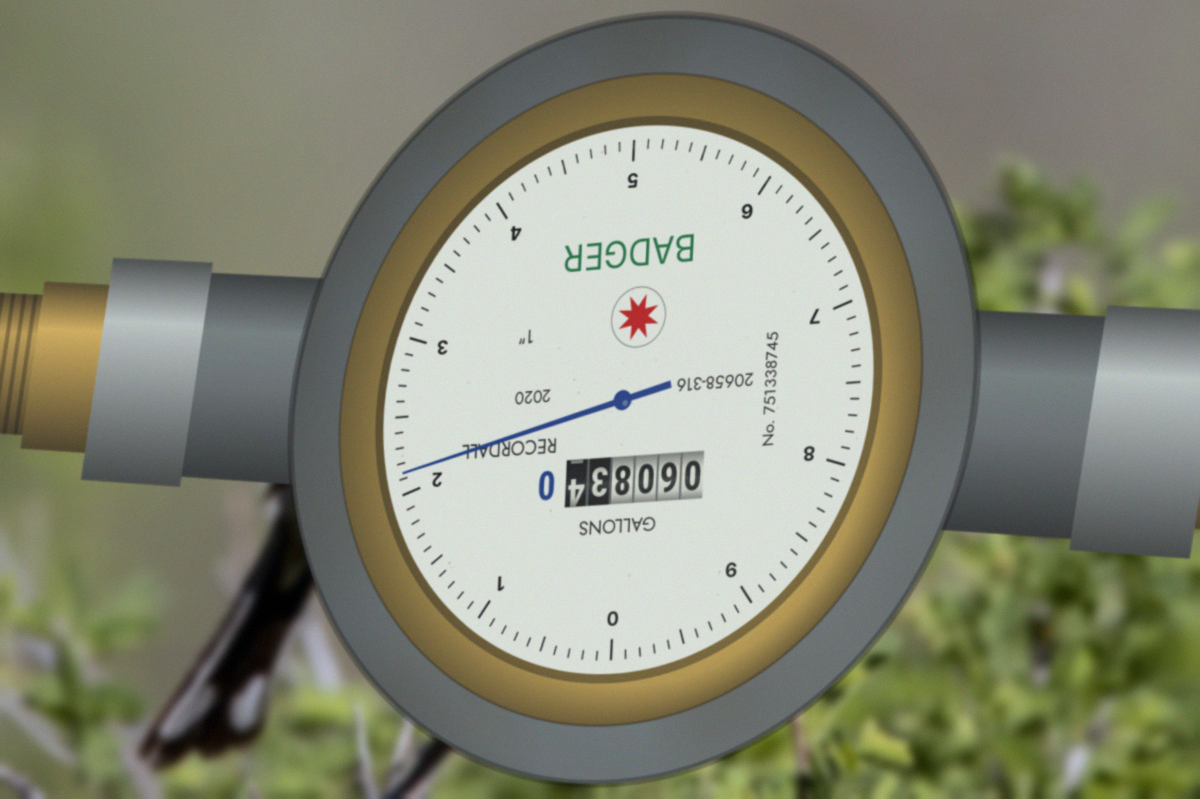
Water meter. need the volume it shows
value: 608342.1 gal
